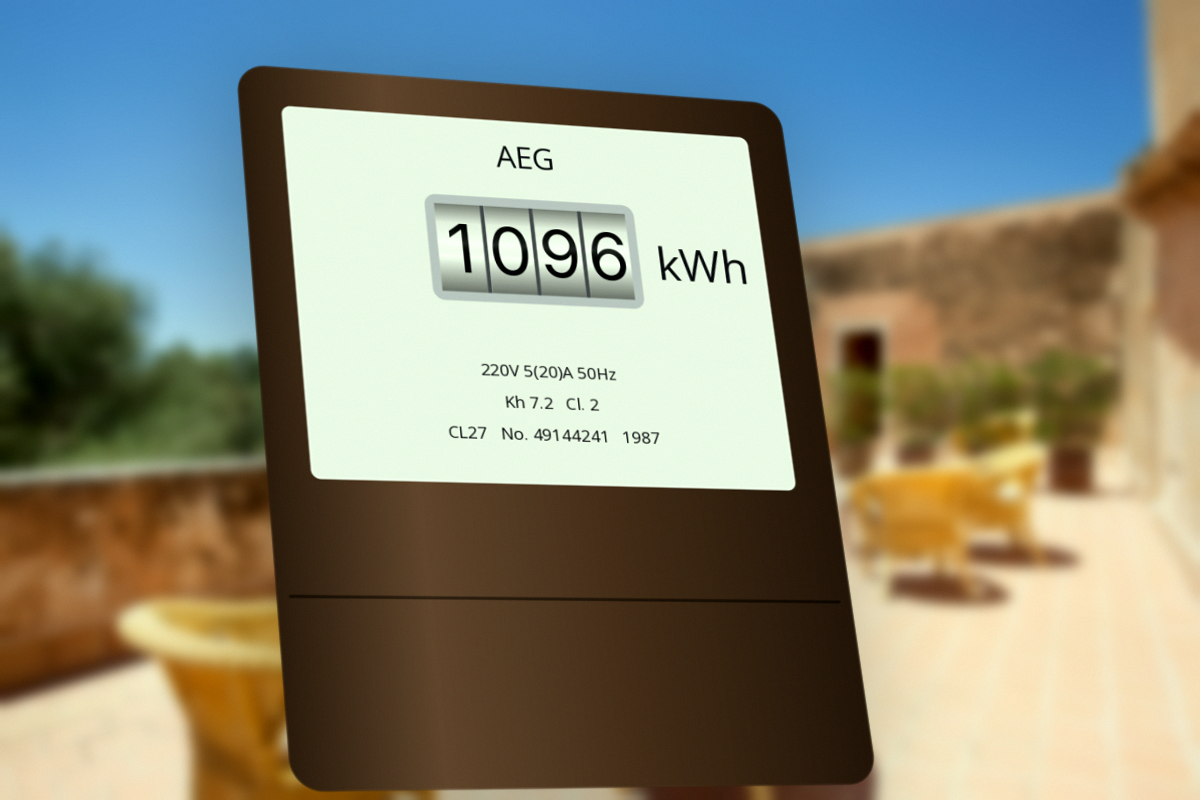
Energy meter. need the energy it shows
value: 1096 kWh
